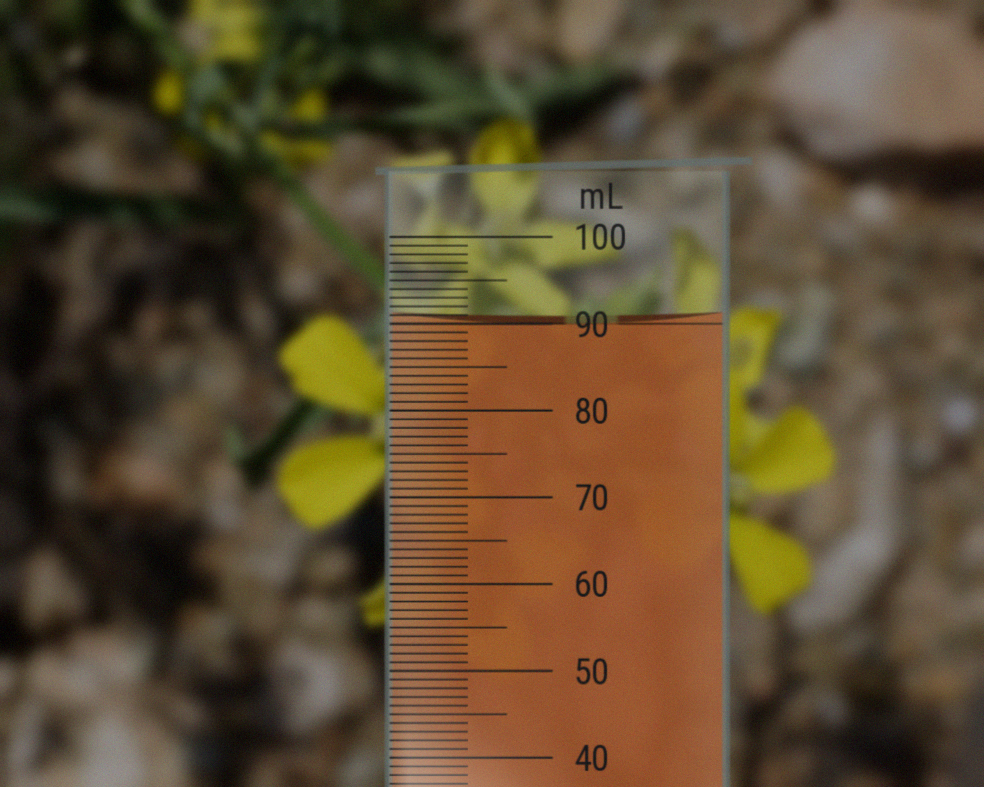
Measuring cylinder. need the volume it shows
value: 90 mL
